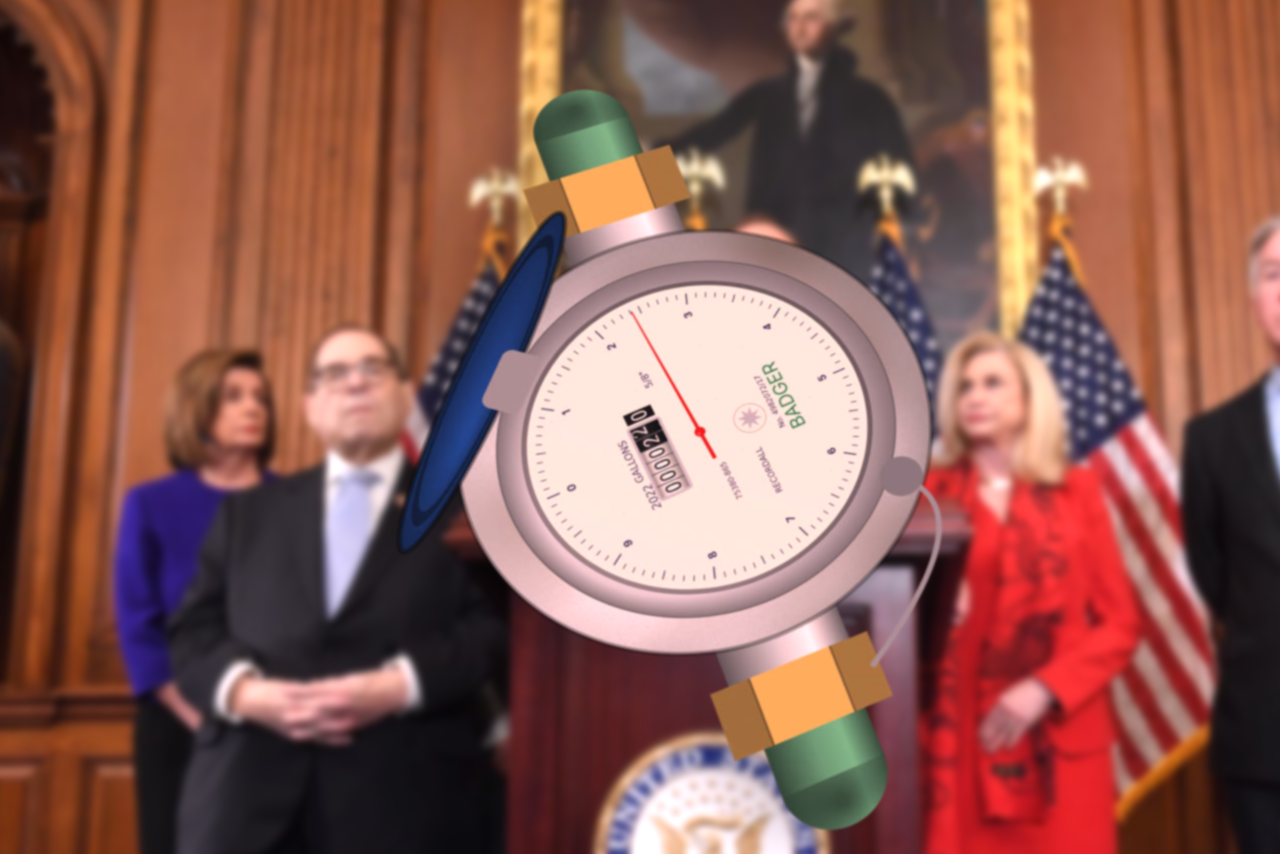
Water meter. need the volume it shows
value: 222.4 gal
